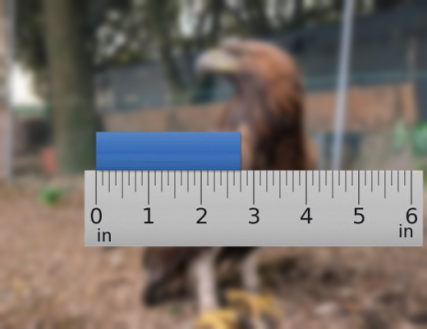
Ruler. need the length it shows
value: 2.75 in
